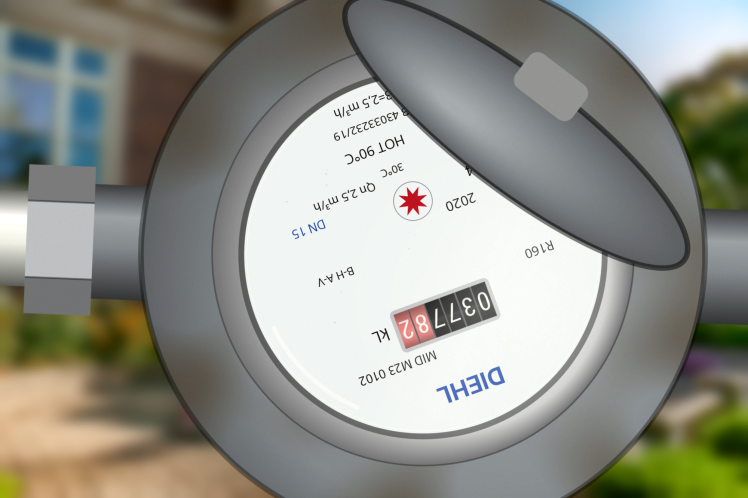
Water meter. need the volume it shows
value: 377.82 kL
